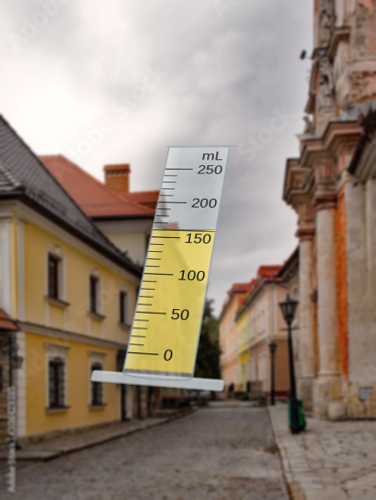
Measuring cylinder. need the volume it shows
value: 160 mL
